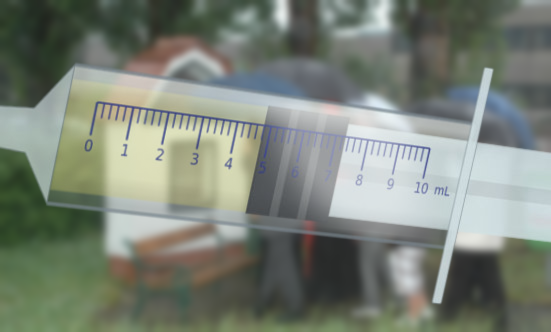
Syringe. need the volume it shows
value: 4.8 mL
